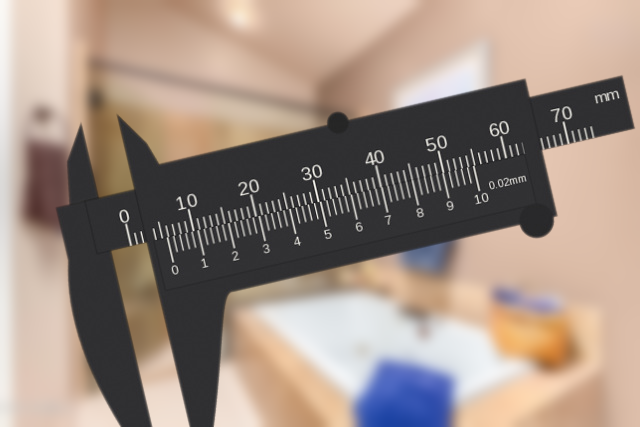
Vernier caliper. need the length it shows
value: 5.8 mm
